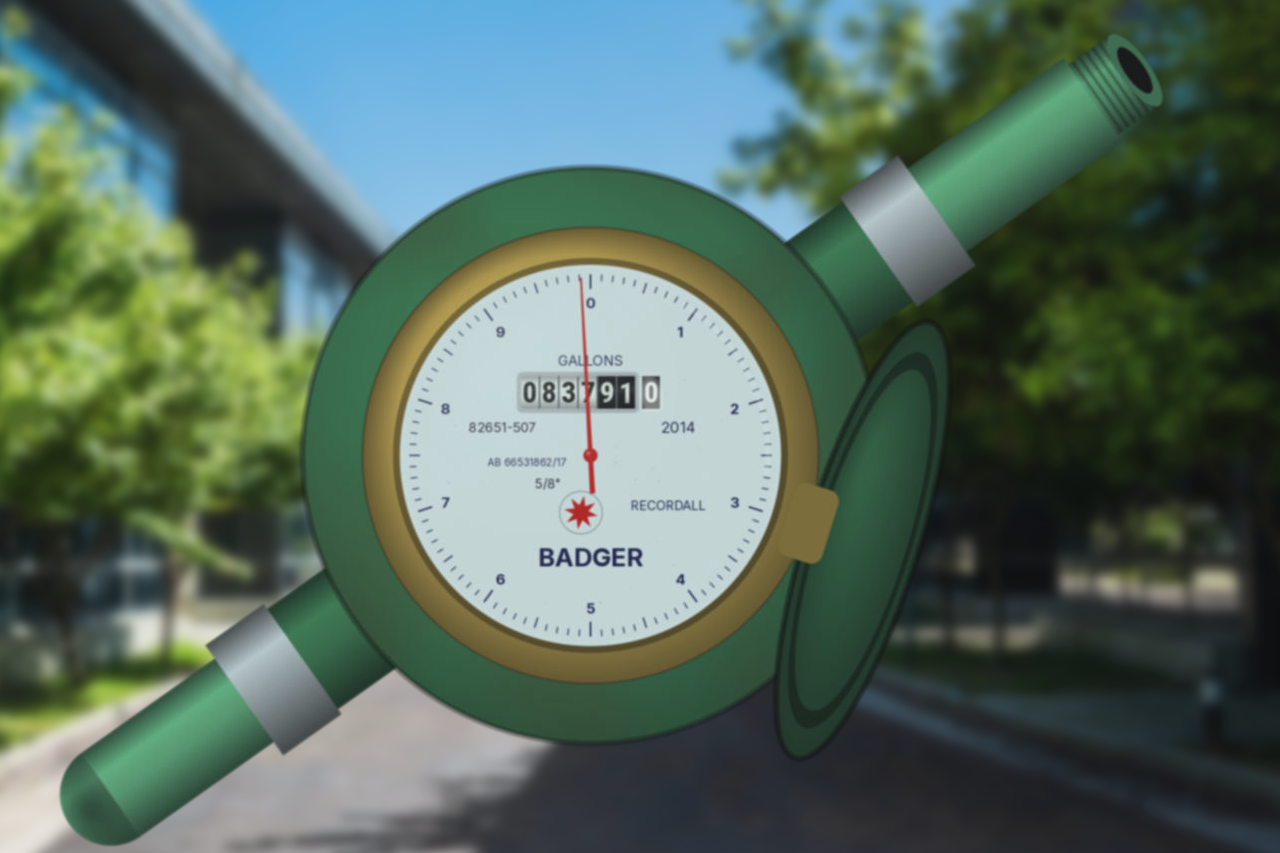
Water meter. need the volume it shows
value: 837909.9 gal
